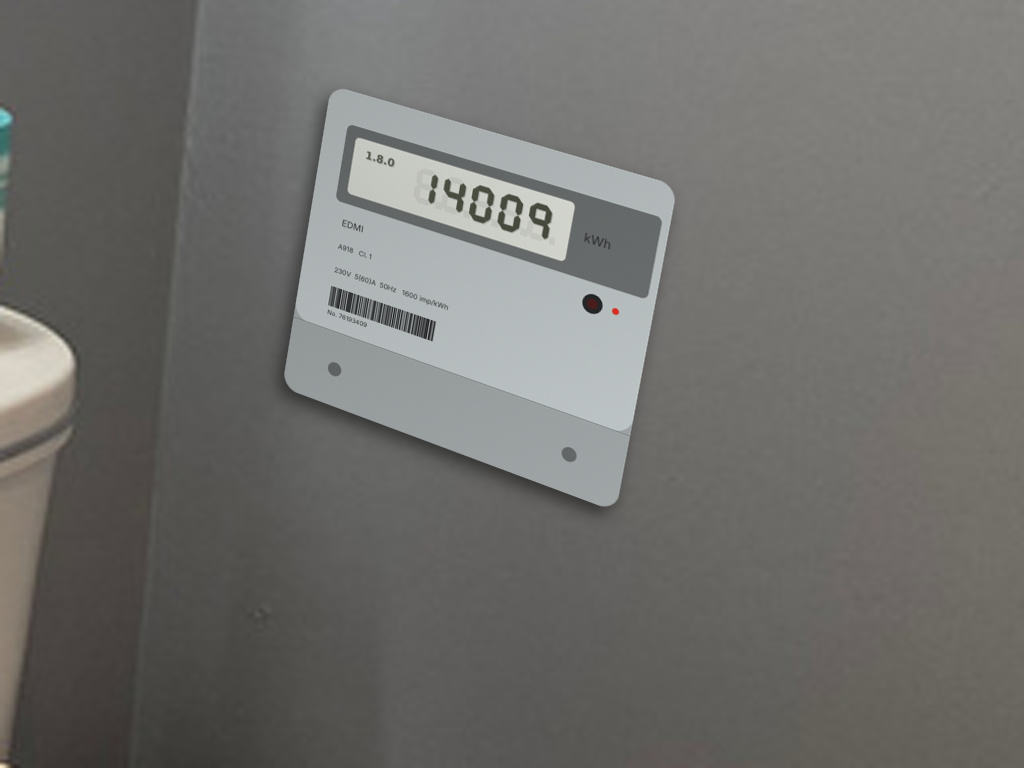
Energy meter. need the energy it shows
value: 14009 kWh
